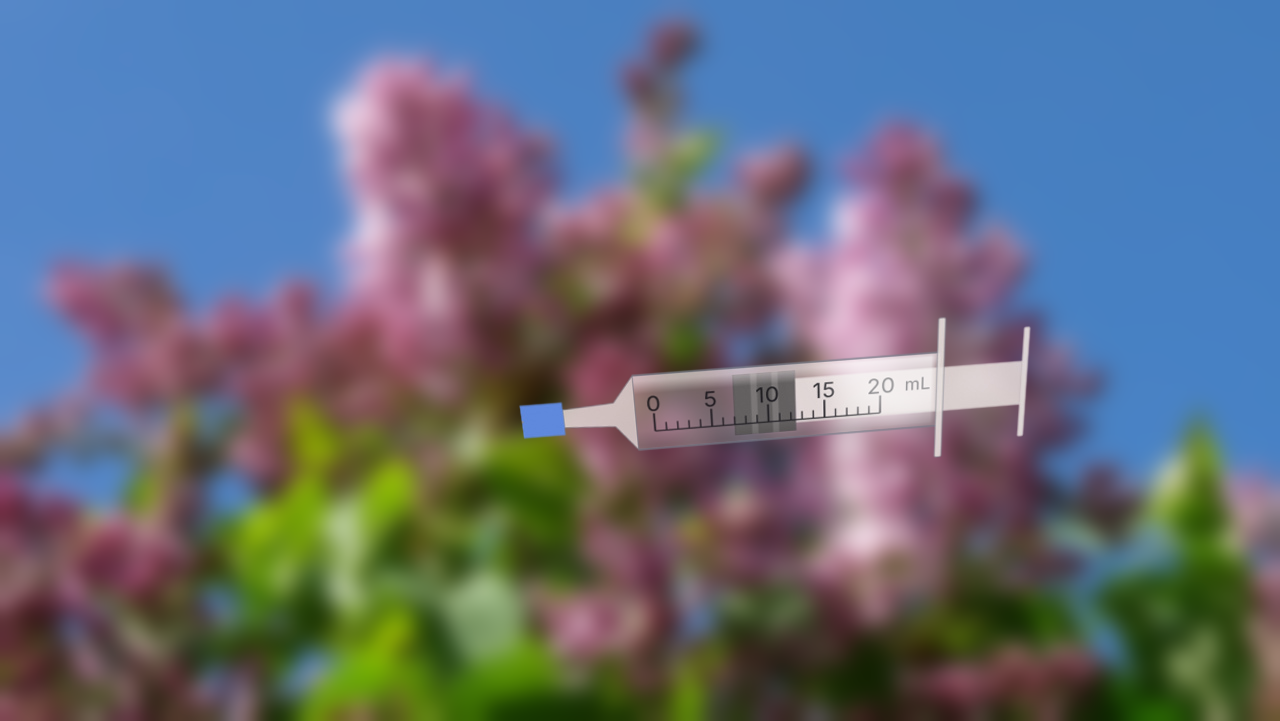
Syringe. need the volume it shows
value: 7 mL
